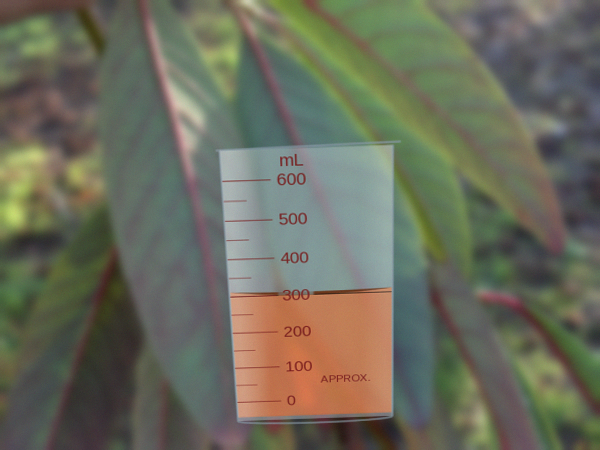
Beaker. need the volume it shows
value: 300 mL
